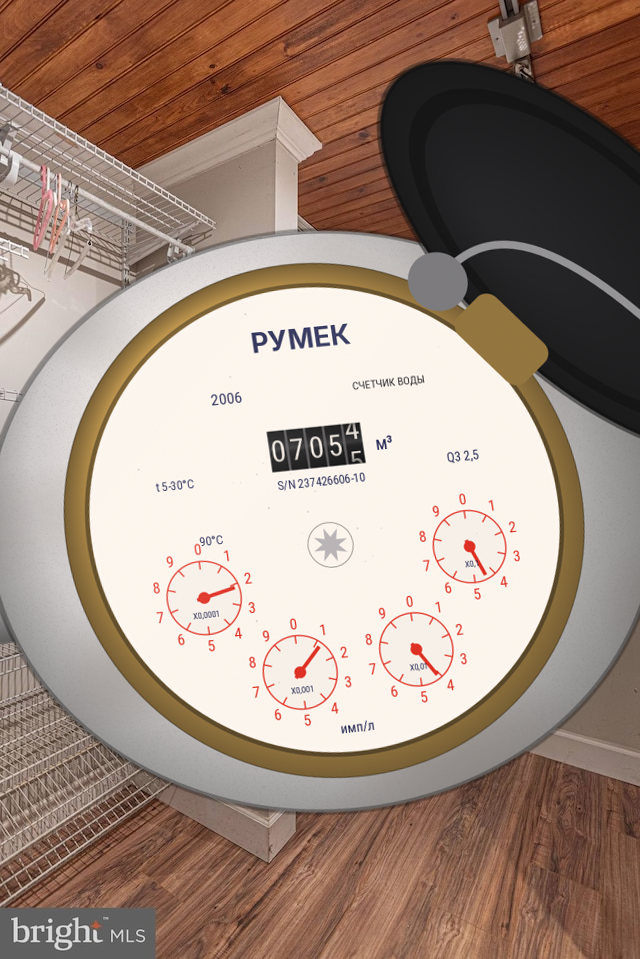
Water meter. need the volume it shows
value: 7054.4412 m³
